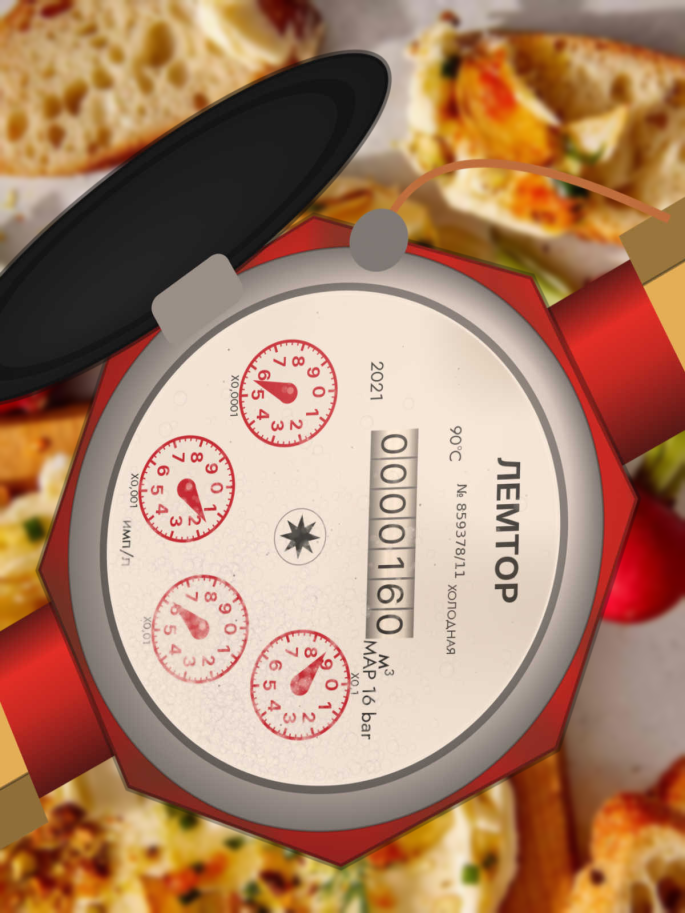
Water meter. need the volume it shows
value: 160.8615 m³
